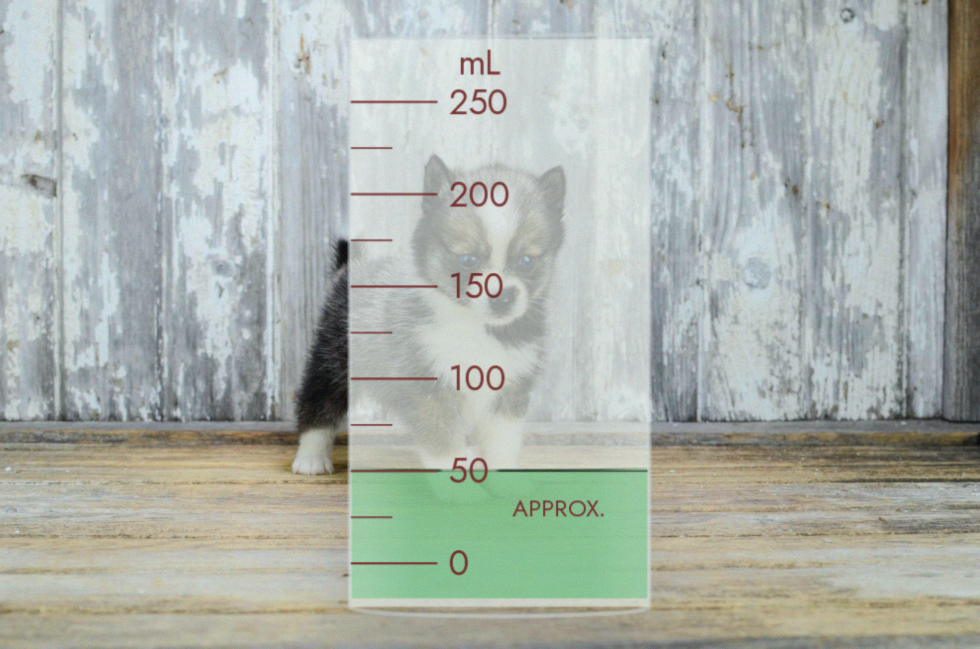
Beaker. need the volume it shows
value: 50 mL
